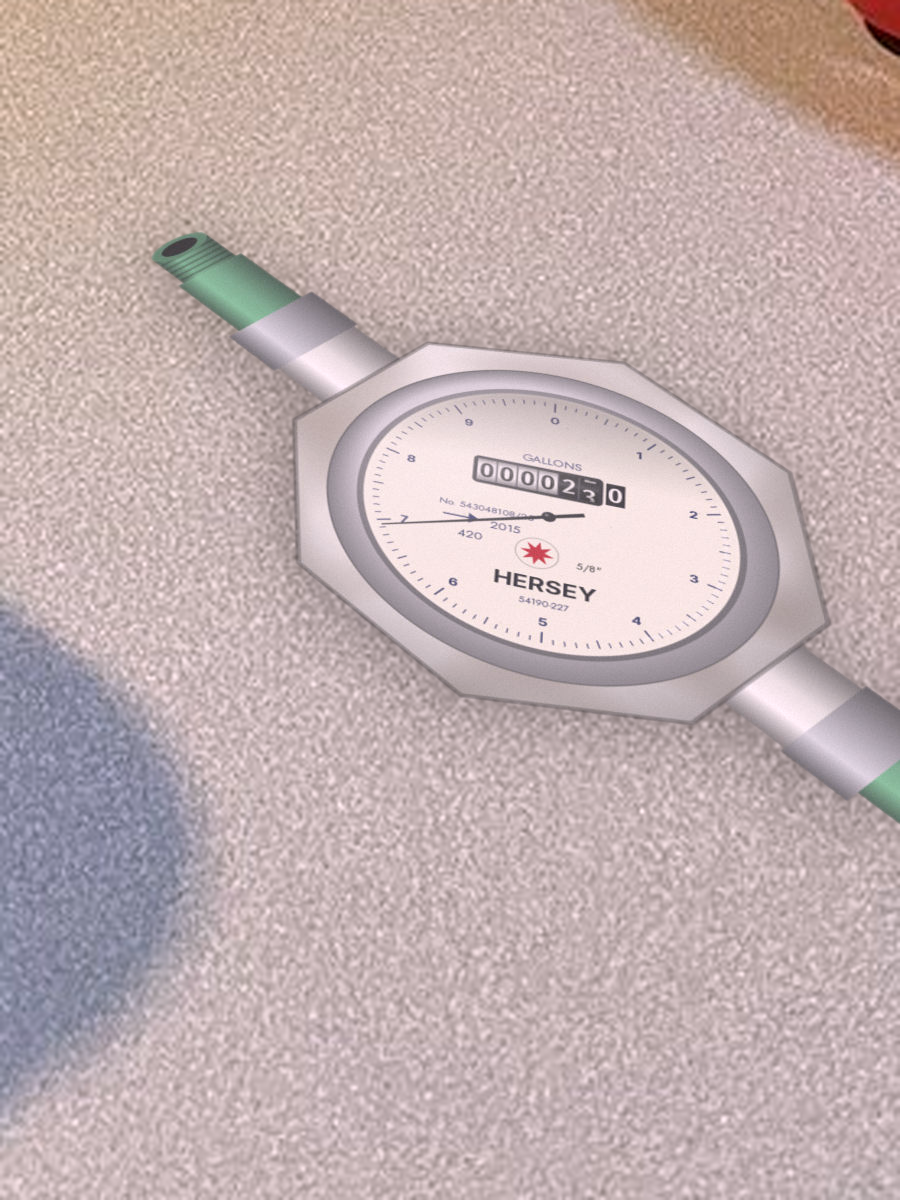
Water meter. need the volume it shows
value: 226.9 gal
